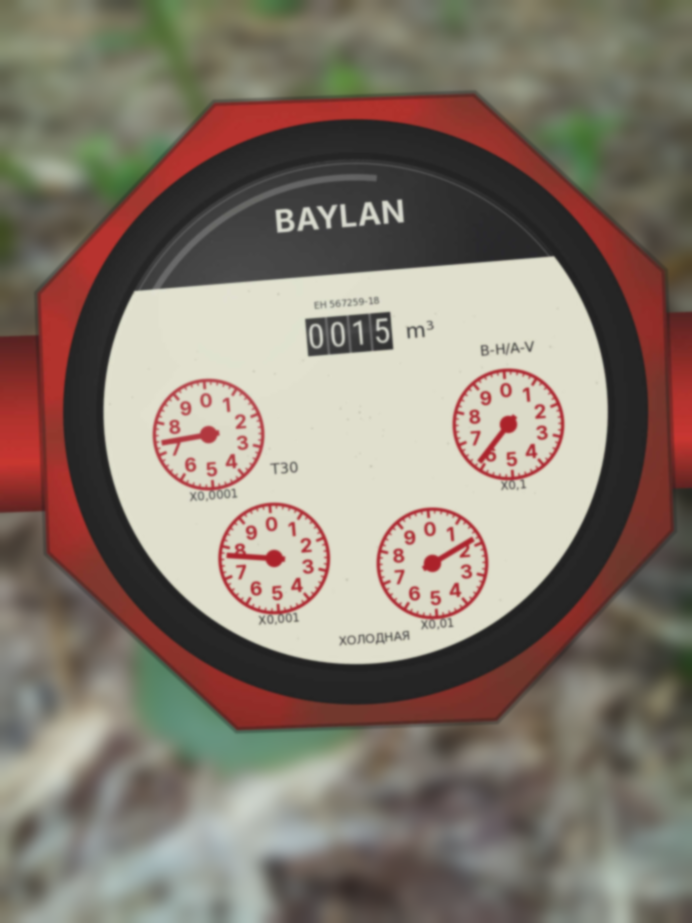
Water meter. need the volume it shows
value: 15.6177 m³
